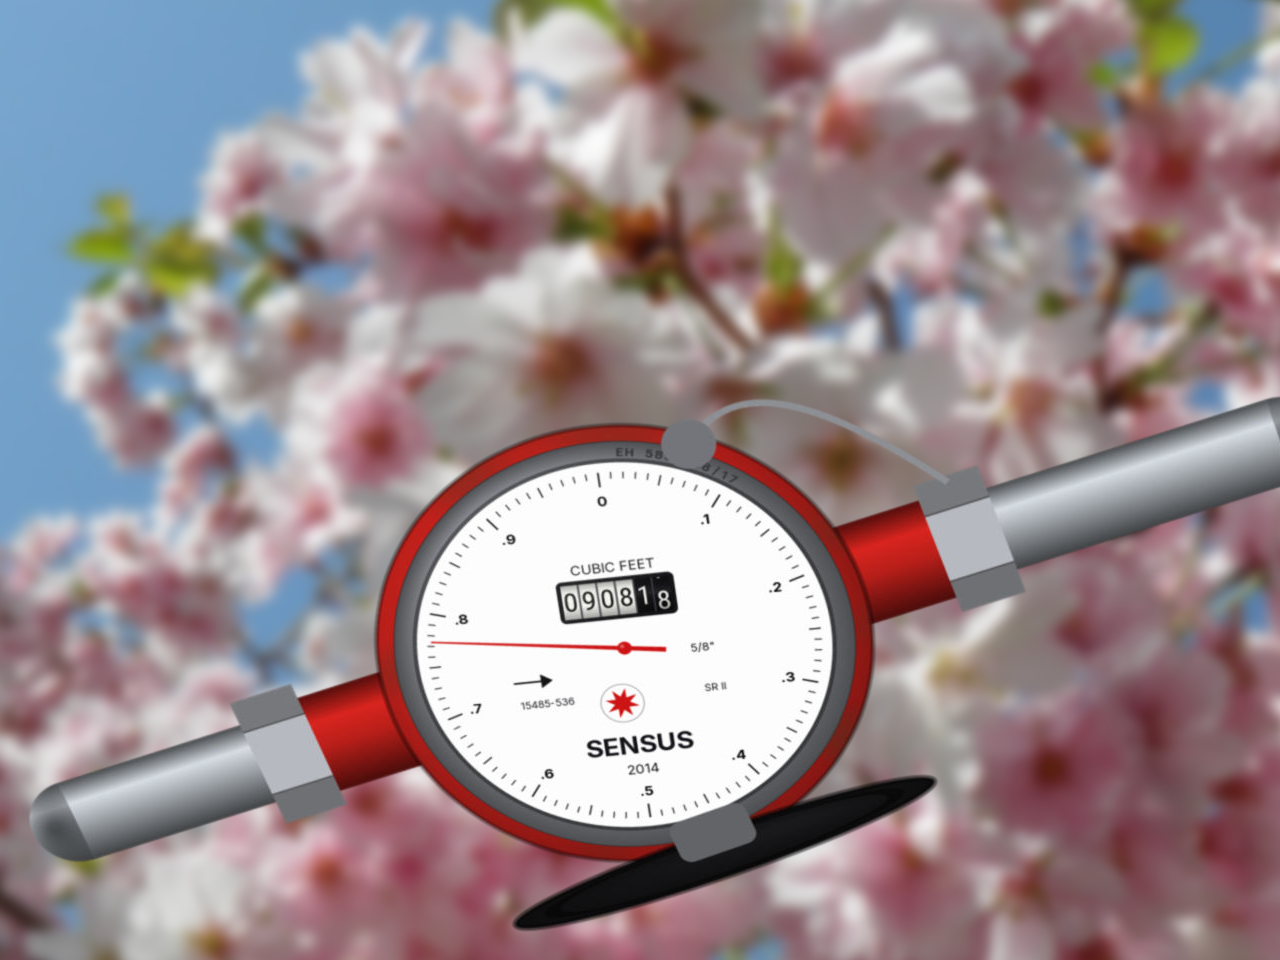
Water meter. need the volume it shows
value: 90817.77 ft³
